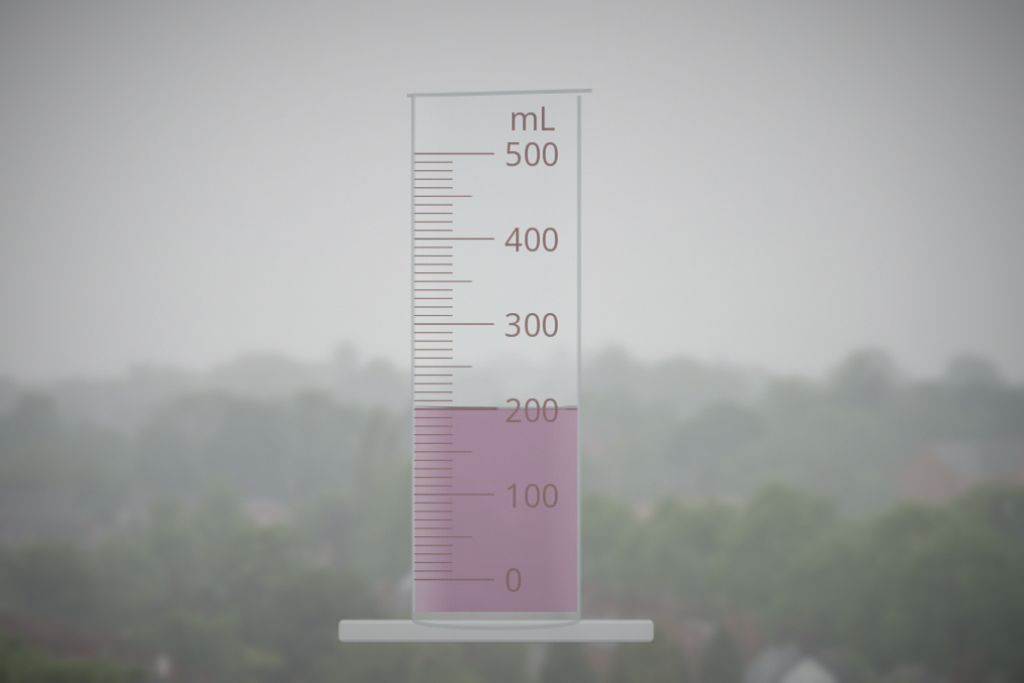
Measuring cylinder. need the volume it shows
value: 200 mL
